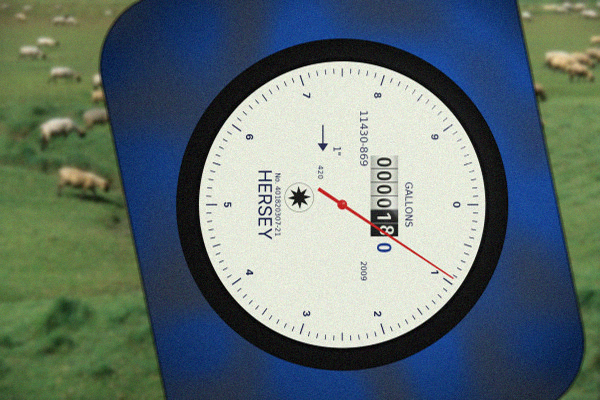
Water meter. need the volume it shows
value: 180.9 gal
